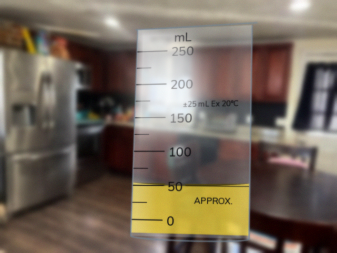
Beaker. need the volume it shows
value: 50 mL
